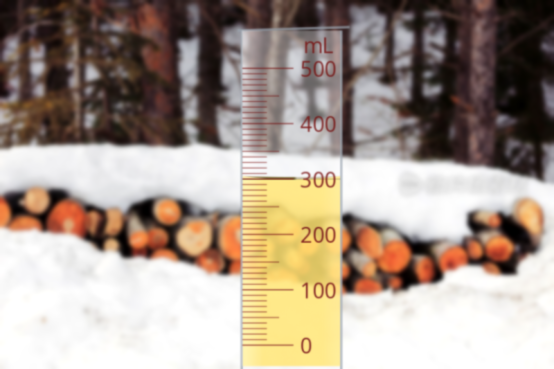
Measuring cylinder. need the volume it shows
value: 300 mL
